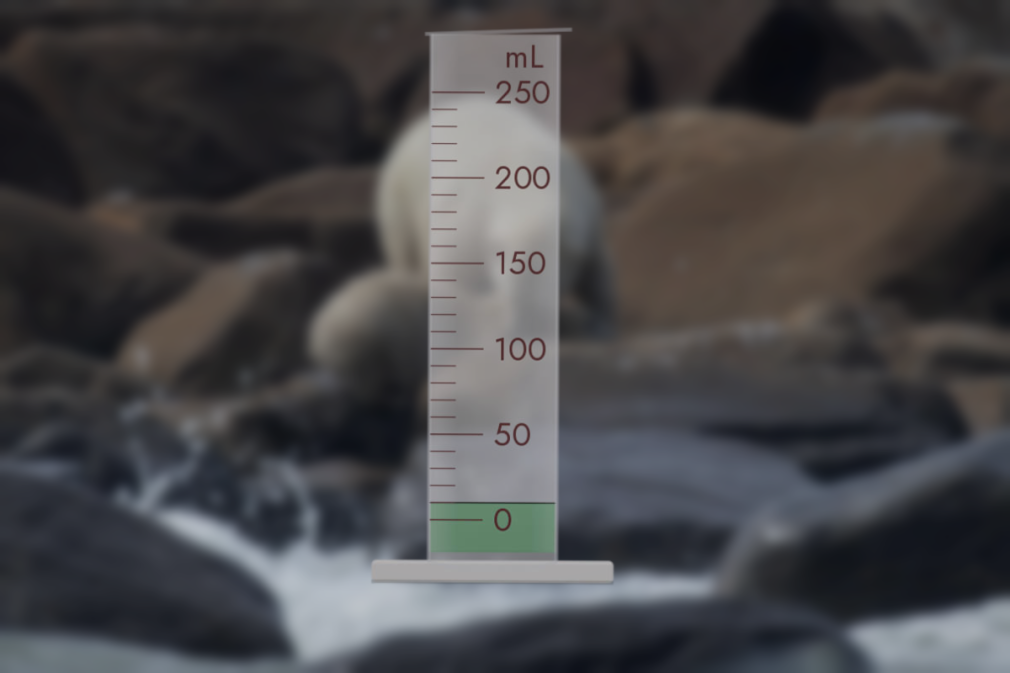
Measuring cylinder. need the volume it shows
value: 10 mL
